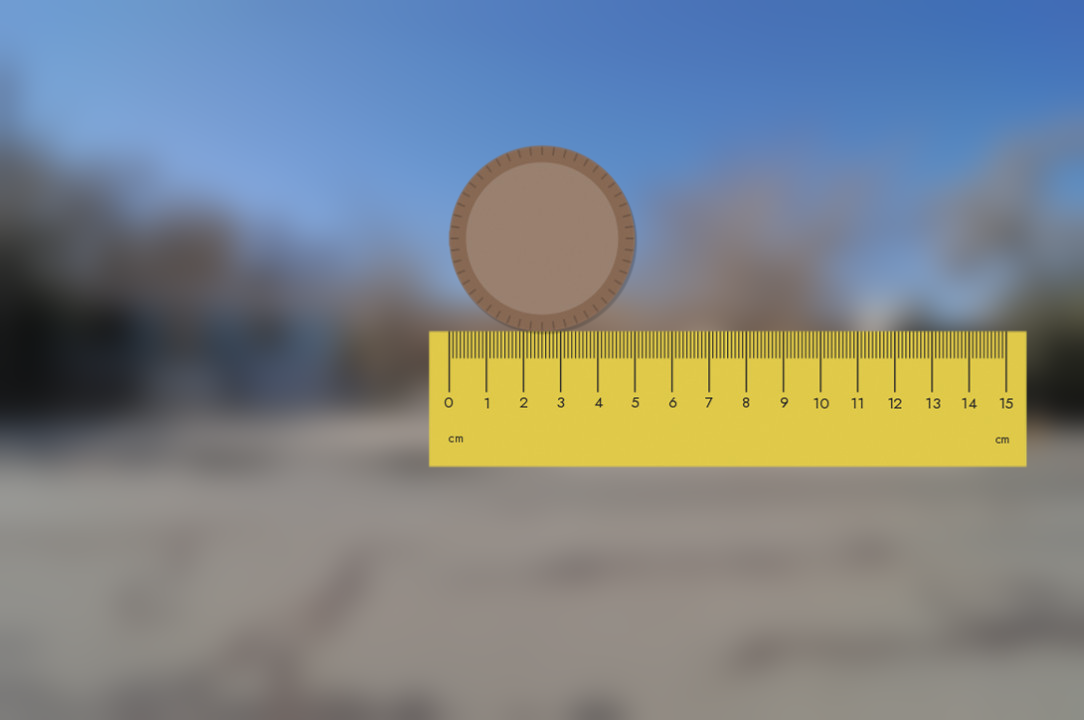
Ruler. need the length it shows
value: 5 cm
